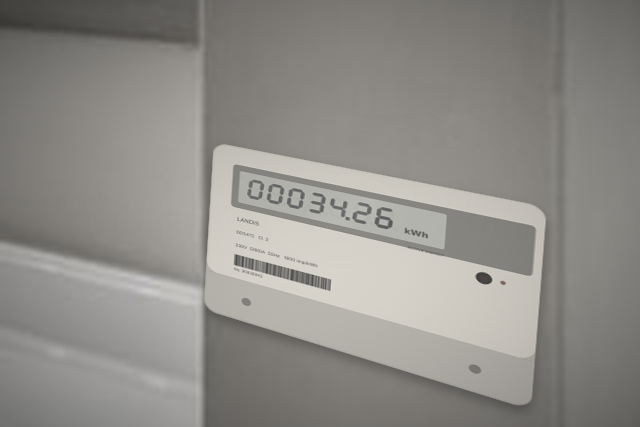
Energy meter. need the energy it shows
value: 34.26 kWh
